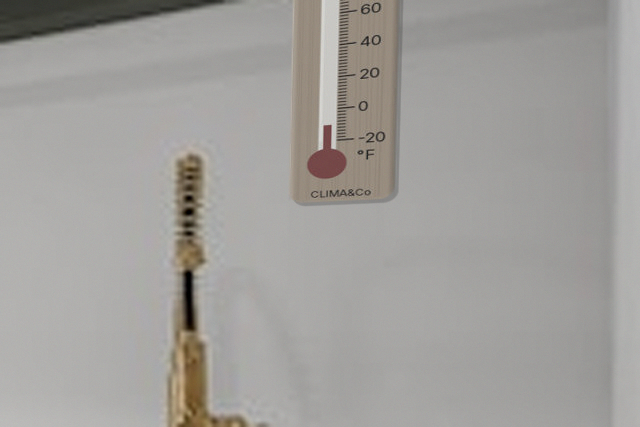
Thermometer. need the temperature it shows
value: -10 °F
